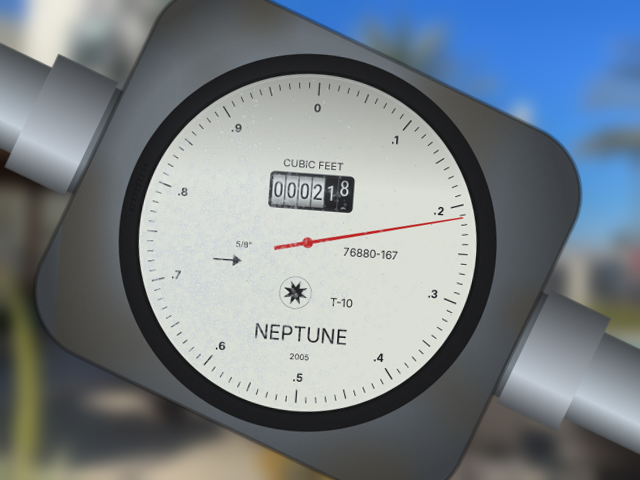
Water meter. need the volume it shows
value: 218.21 ft³
